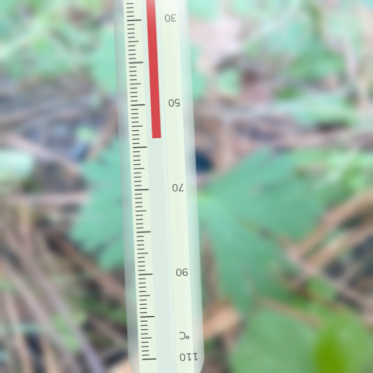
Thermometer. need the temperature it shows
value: 58 °C
